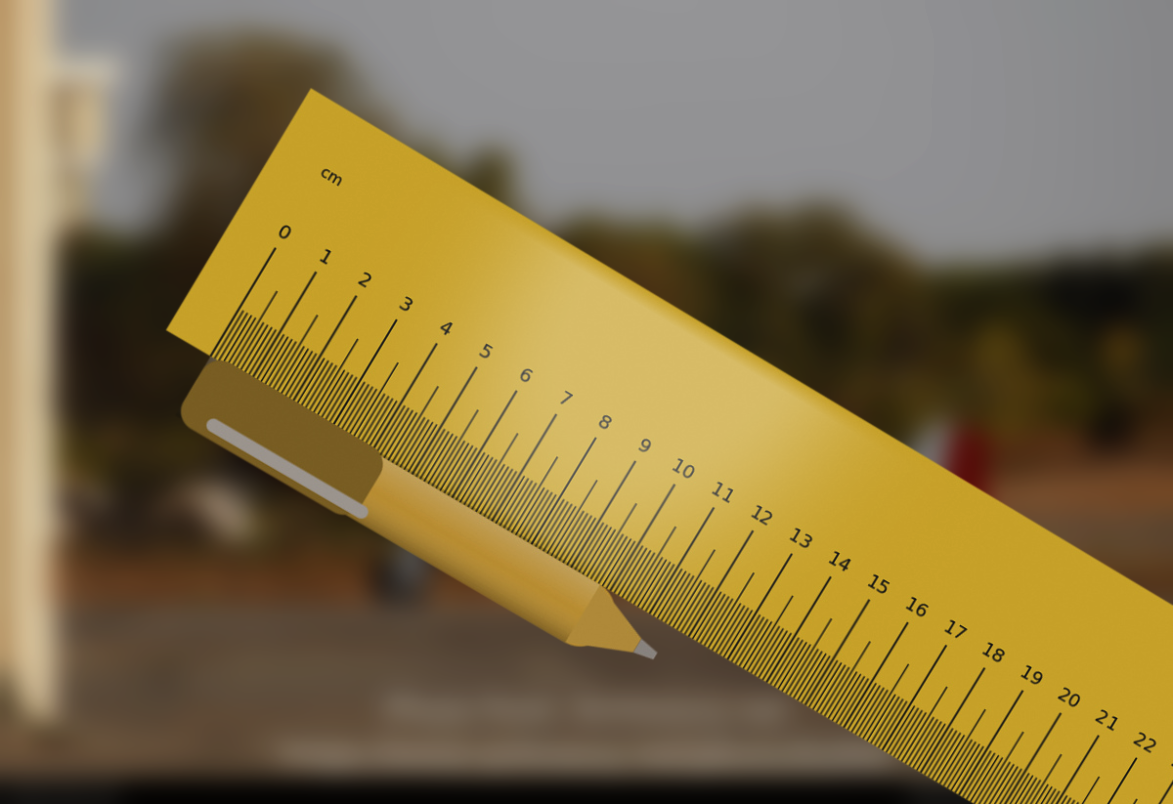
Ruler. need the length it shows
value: 11.6 cm
